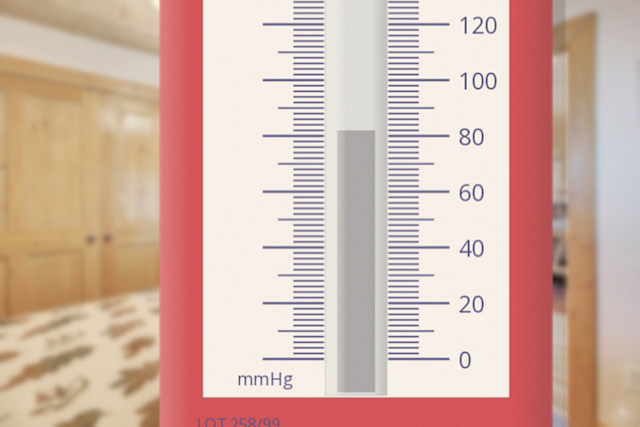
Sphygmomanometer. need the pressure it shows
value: 82 mmHg
